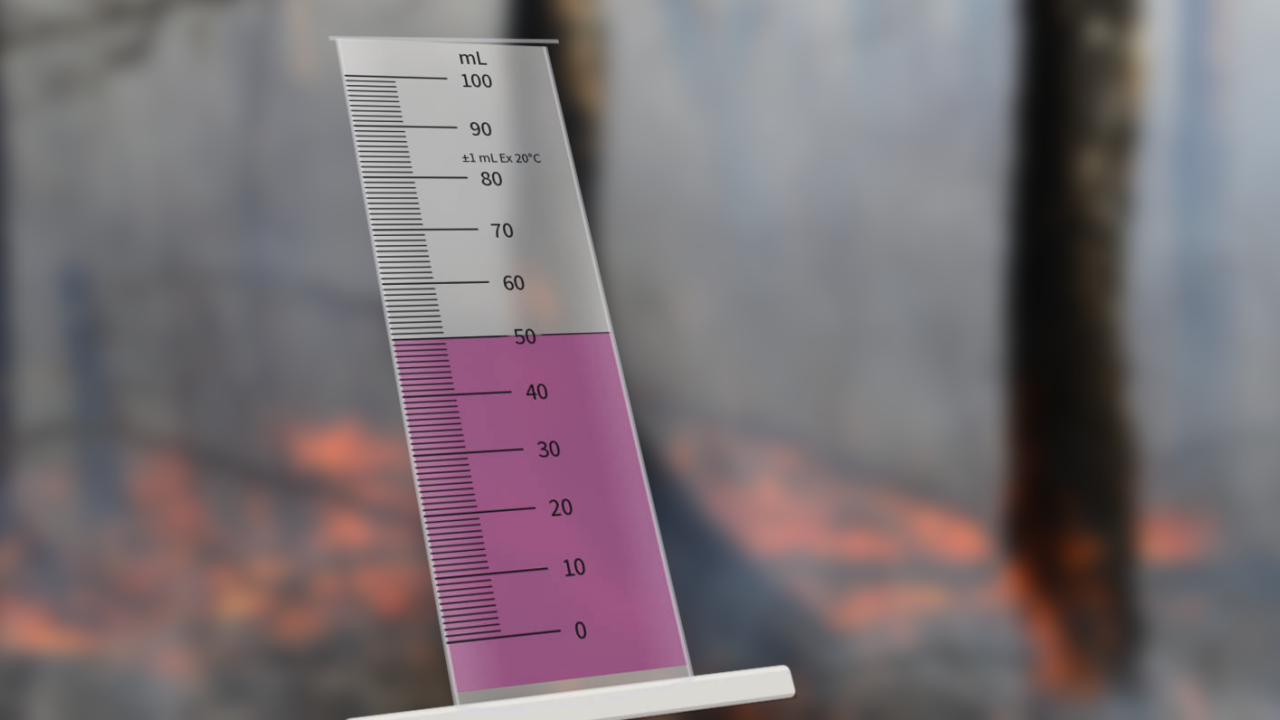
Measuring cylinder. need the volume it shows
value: 50 mL
